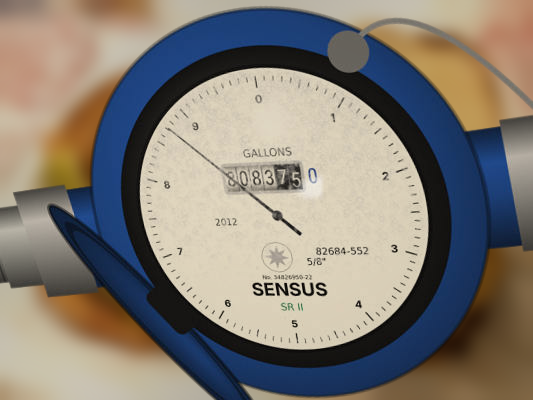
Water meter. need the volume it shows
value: 8083748.7 gal
